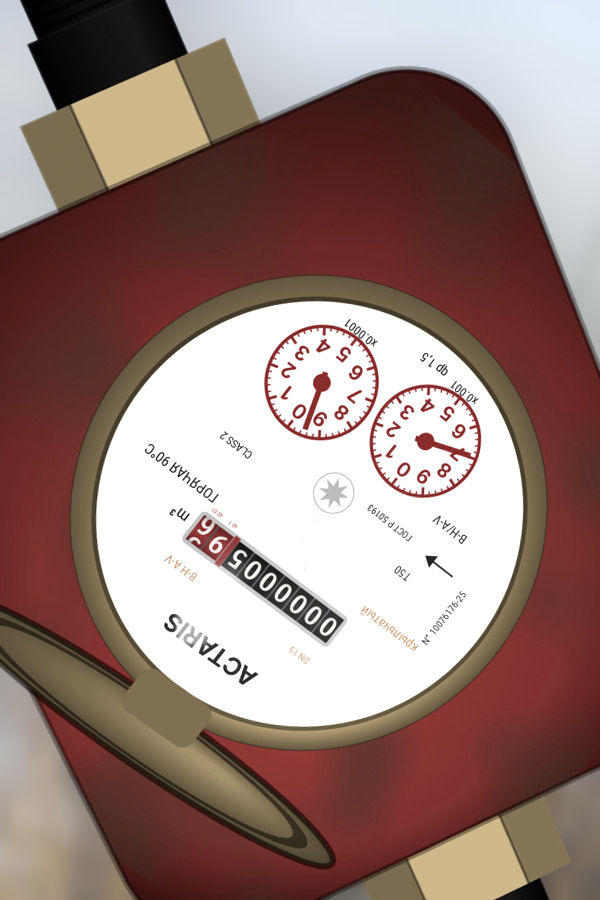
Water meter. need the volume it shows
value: 5.9569 m³
